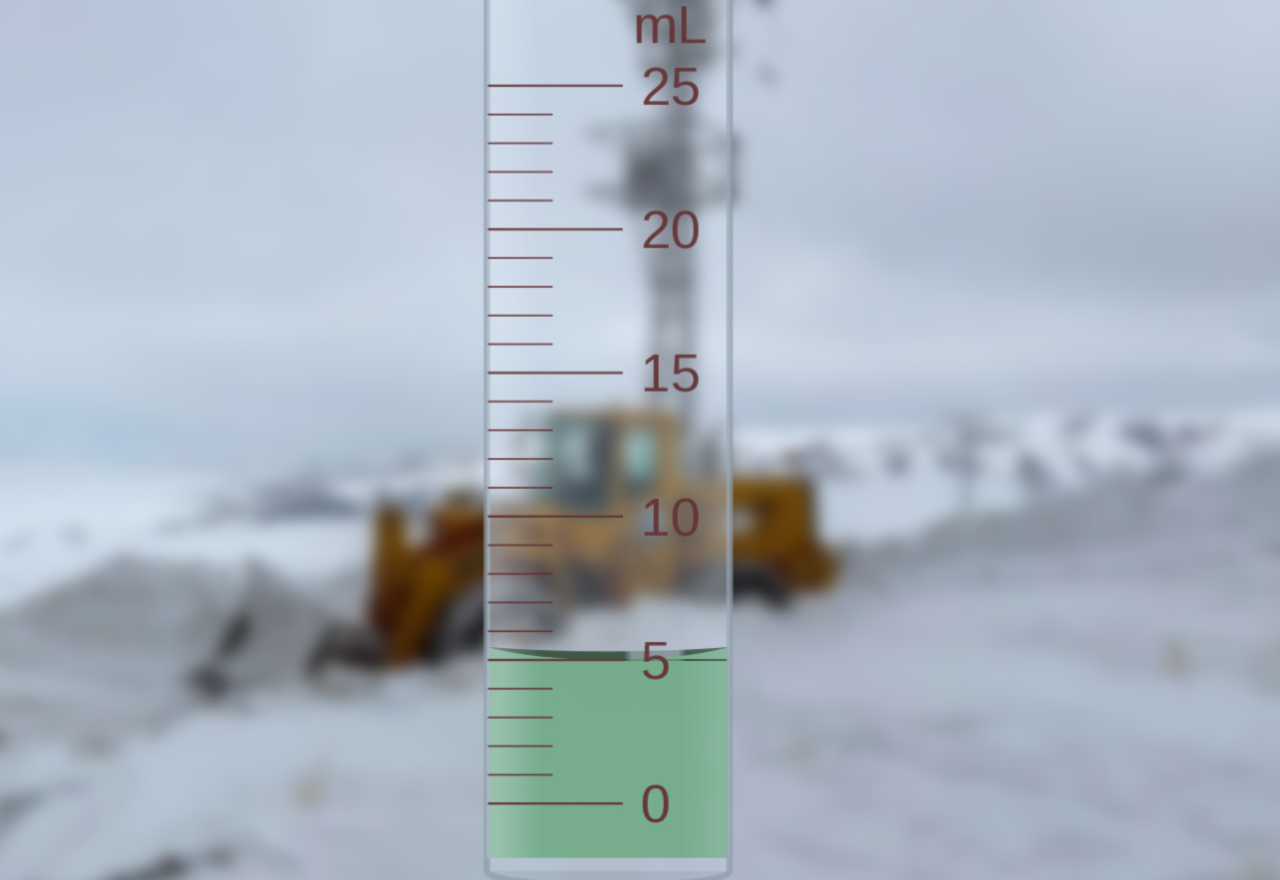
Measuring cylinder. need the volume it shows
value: 5 mL
